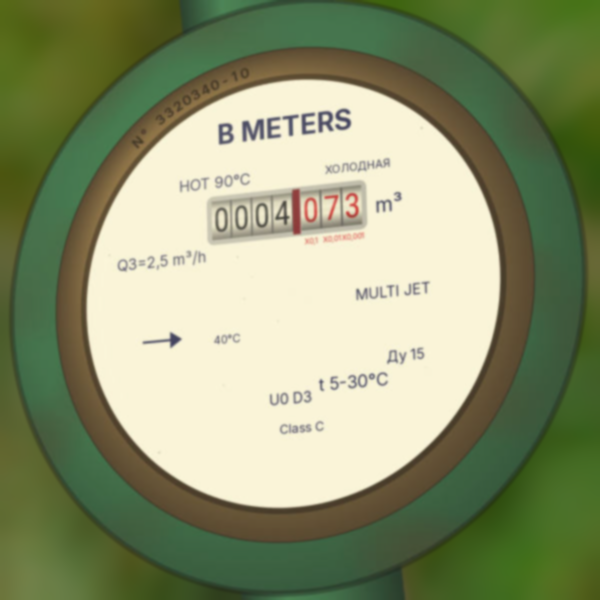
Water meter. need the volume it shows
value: 4.073 m³
